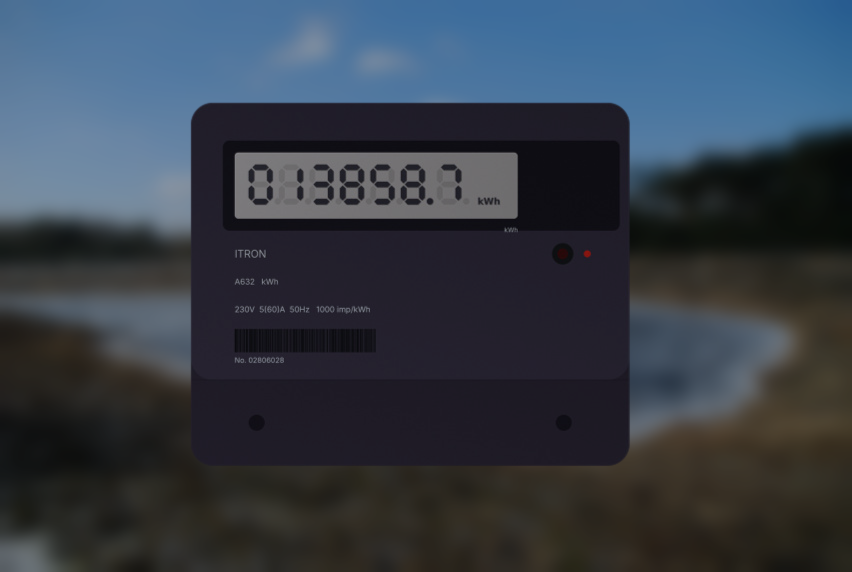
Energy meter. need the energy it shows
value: 13858.7 kWh
